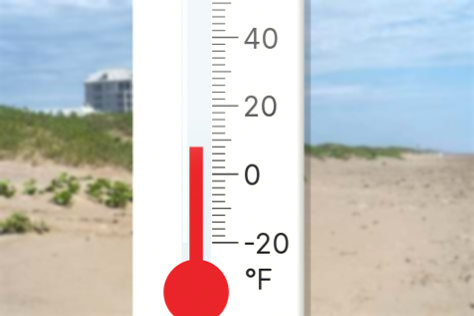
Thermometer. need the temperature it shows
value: 8 °F
